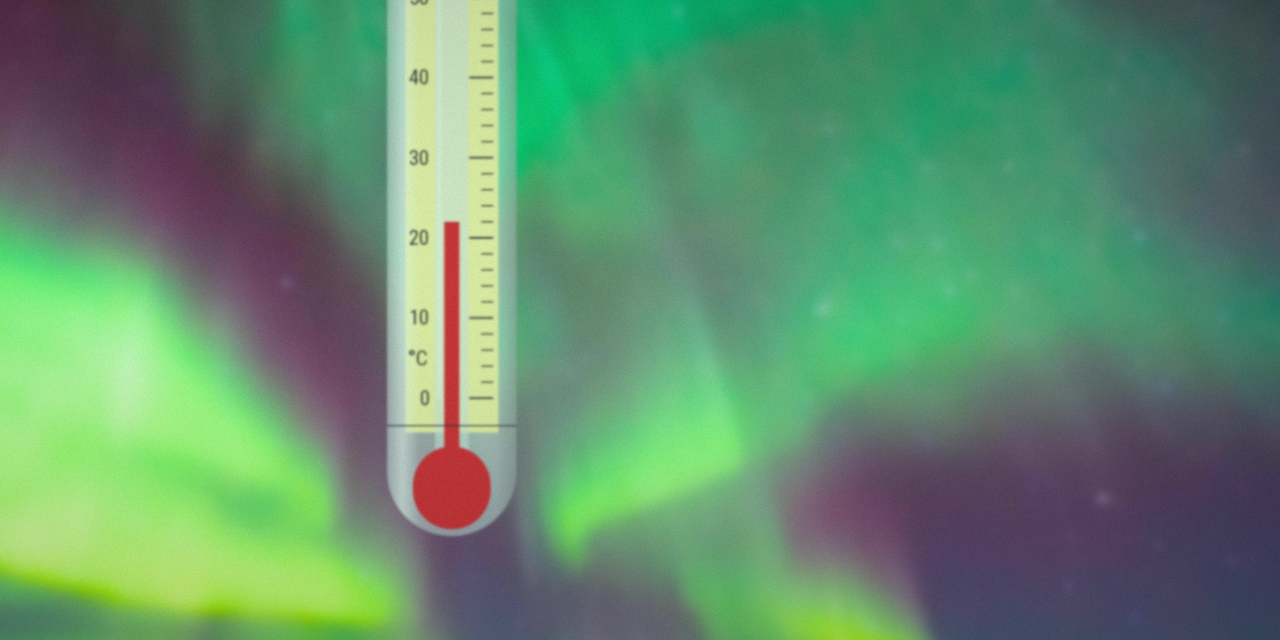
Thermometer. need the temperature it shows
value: 22 °C
